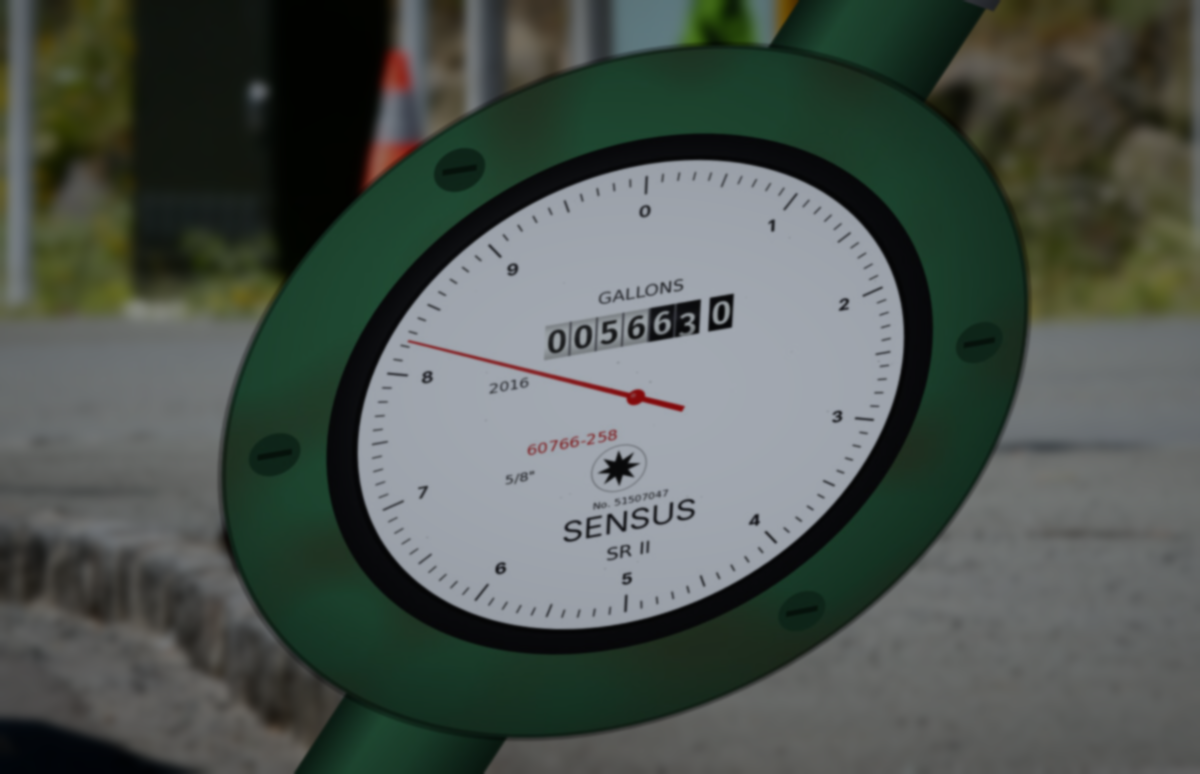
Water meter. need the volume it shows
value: 56628.2 gal
